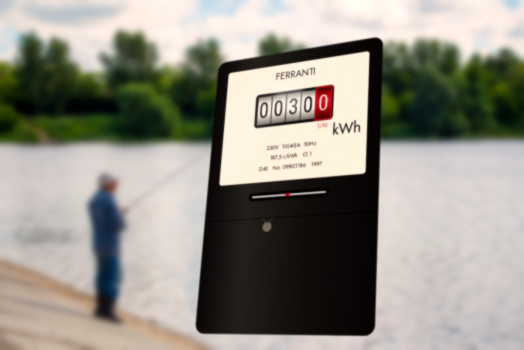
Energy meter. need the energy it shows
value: 30.0 kWh
